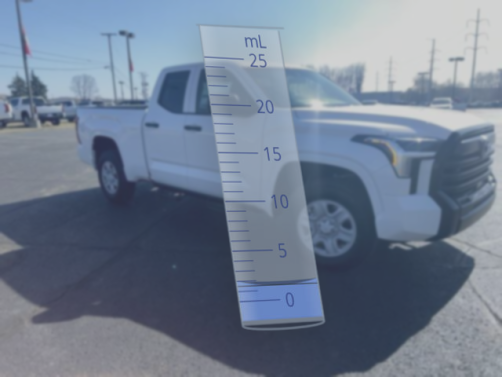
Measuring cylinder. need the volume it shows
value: 1.5 mL
